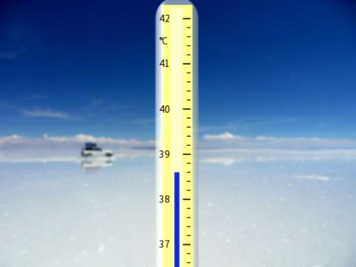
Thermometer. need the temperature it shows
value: 38.6 °C
